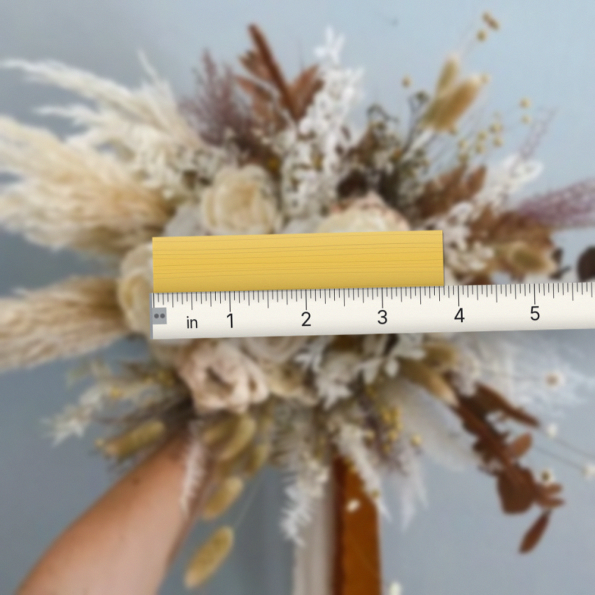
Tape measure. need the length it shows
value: 3.8125 in
